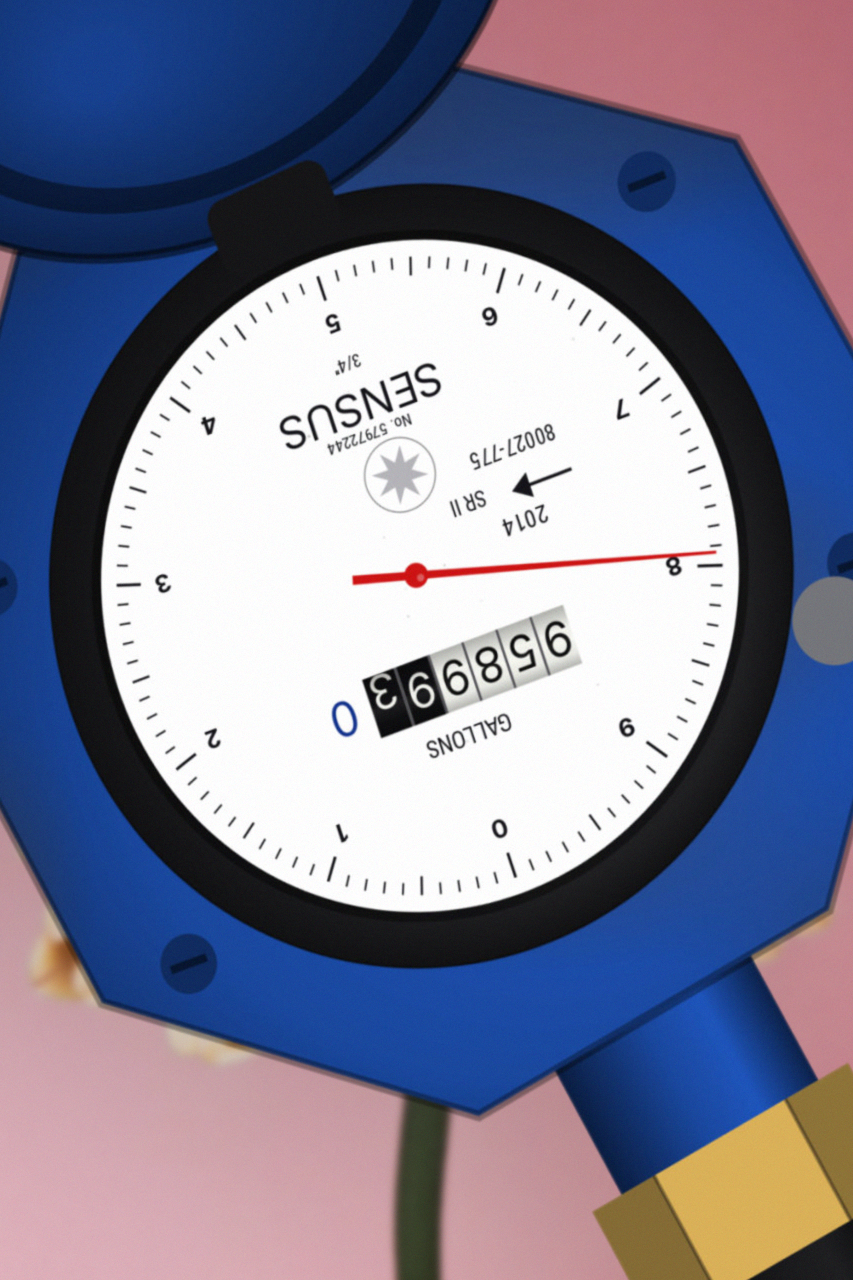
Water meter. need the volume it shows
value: 9589927.9 gal
